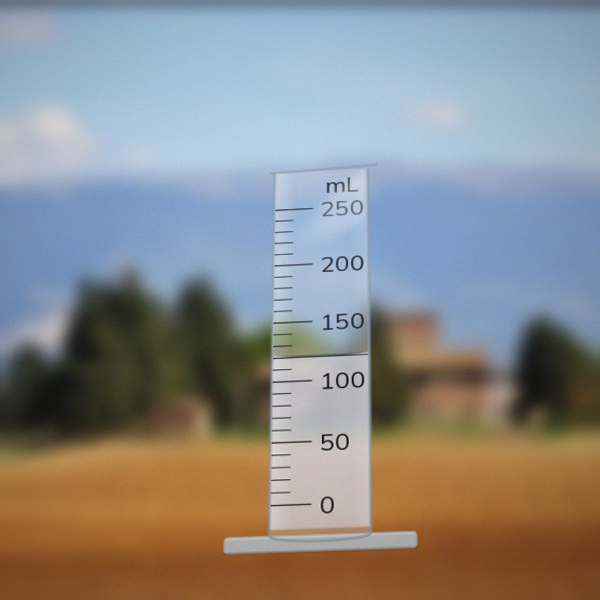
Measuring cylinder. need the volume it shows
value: 120 mL
